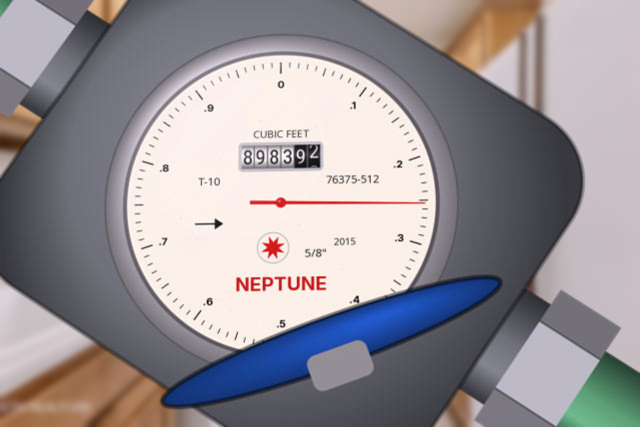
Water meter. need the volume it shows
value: 898392.25 ft³
